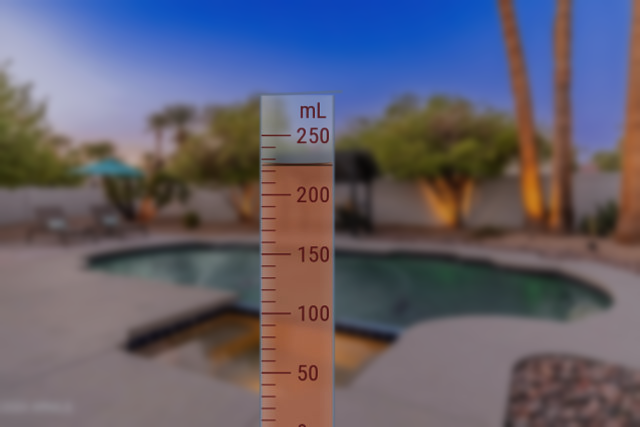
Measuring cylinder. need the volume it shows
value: 225 mL
